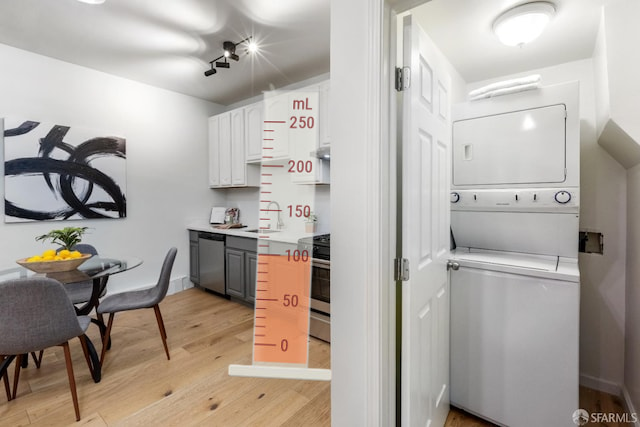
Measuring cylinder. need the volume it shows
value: 100 mL
